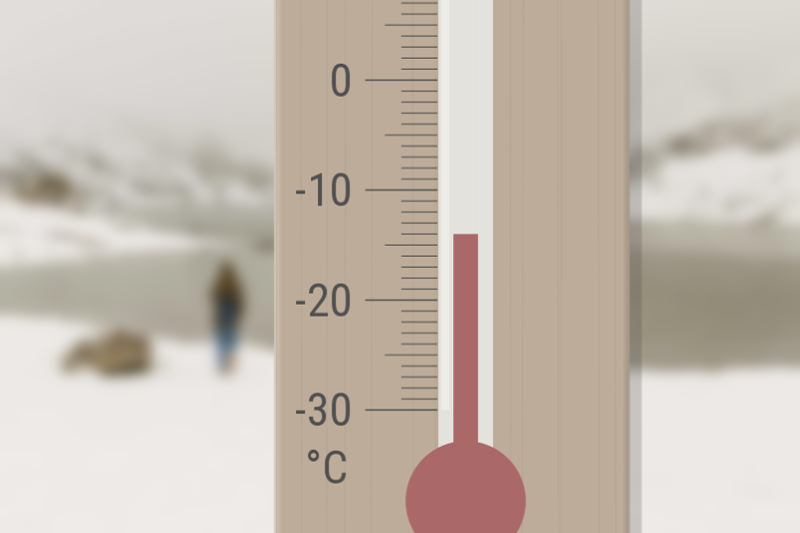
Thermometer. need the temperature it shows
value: -14 °C
